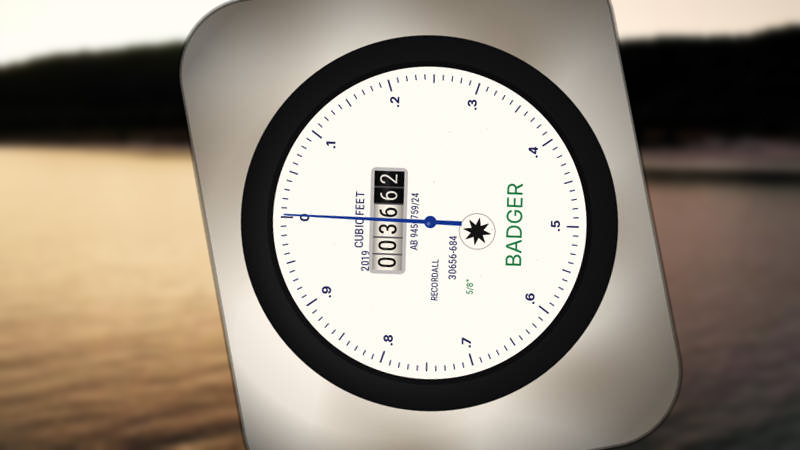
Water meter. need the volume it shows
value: 3662.00 ft³
